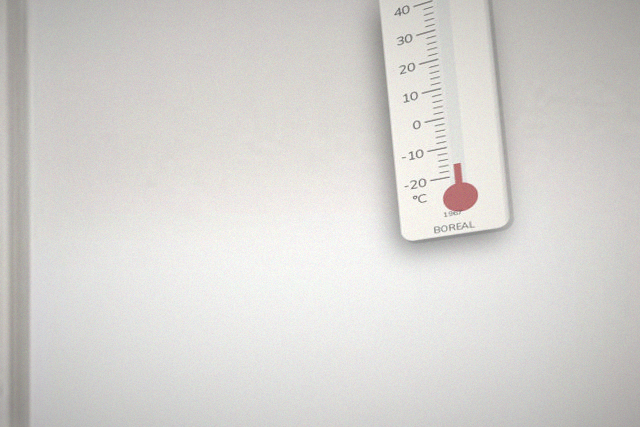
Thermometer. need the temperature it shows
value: -16 °C
